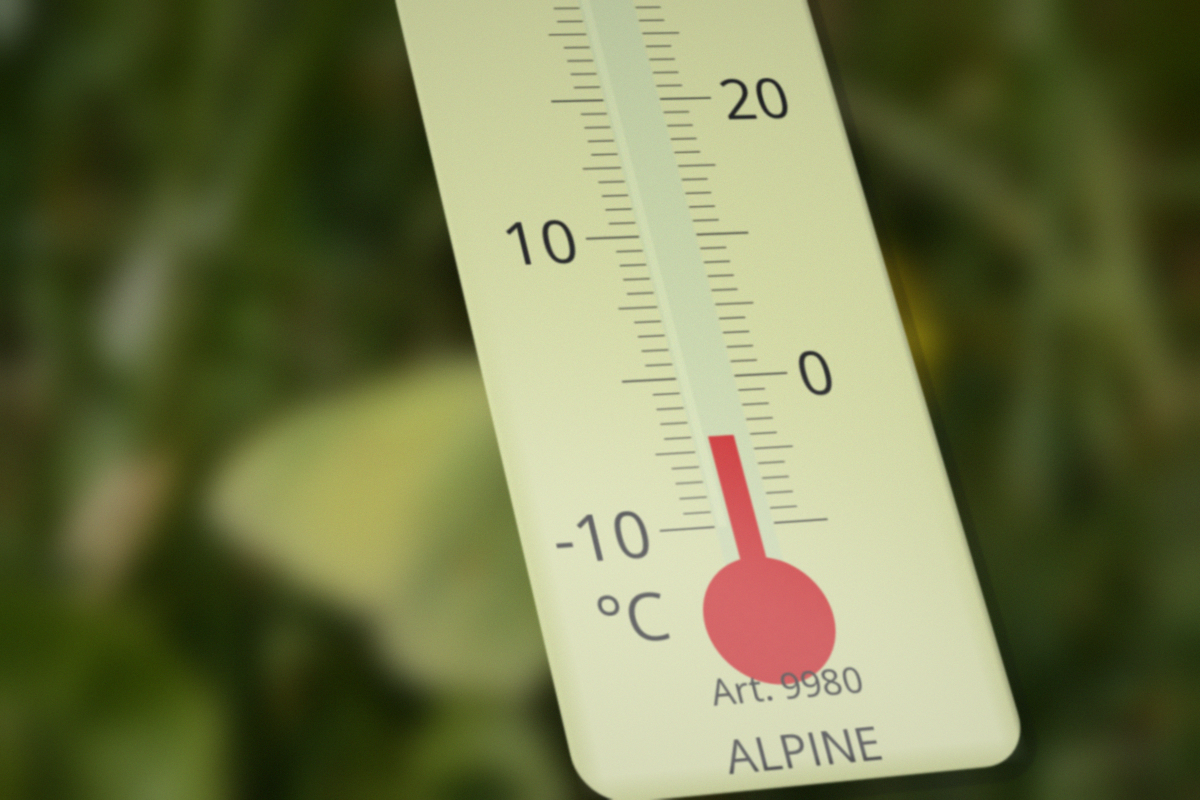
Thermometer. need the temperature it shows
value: -4 °C
